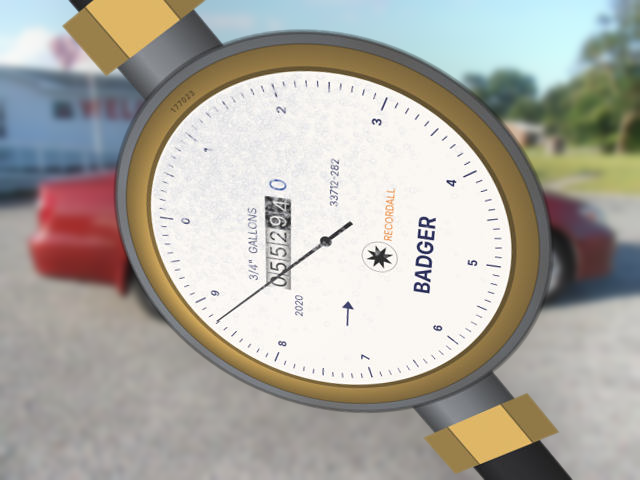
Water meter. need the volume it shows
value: 552938.7 gal
